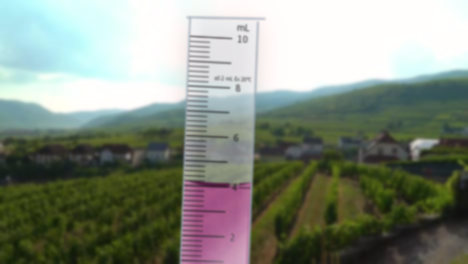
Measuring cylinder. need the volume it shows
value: 4 mL
